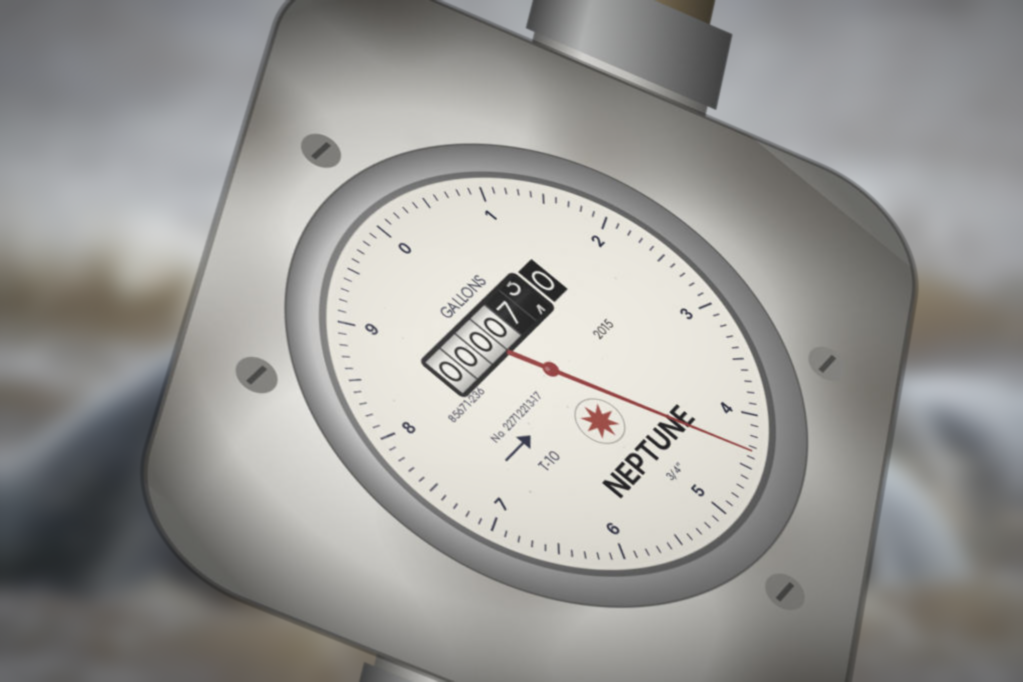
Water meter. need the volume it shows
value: 734.3 gal
